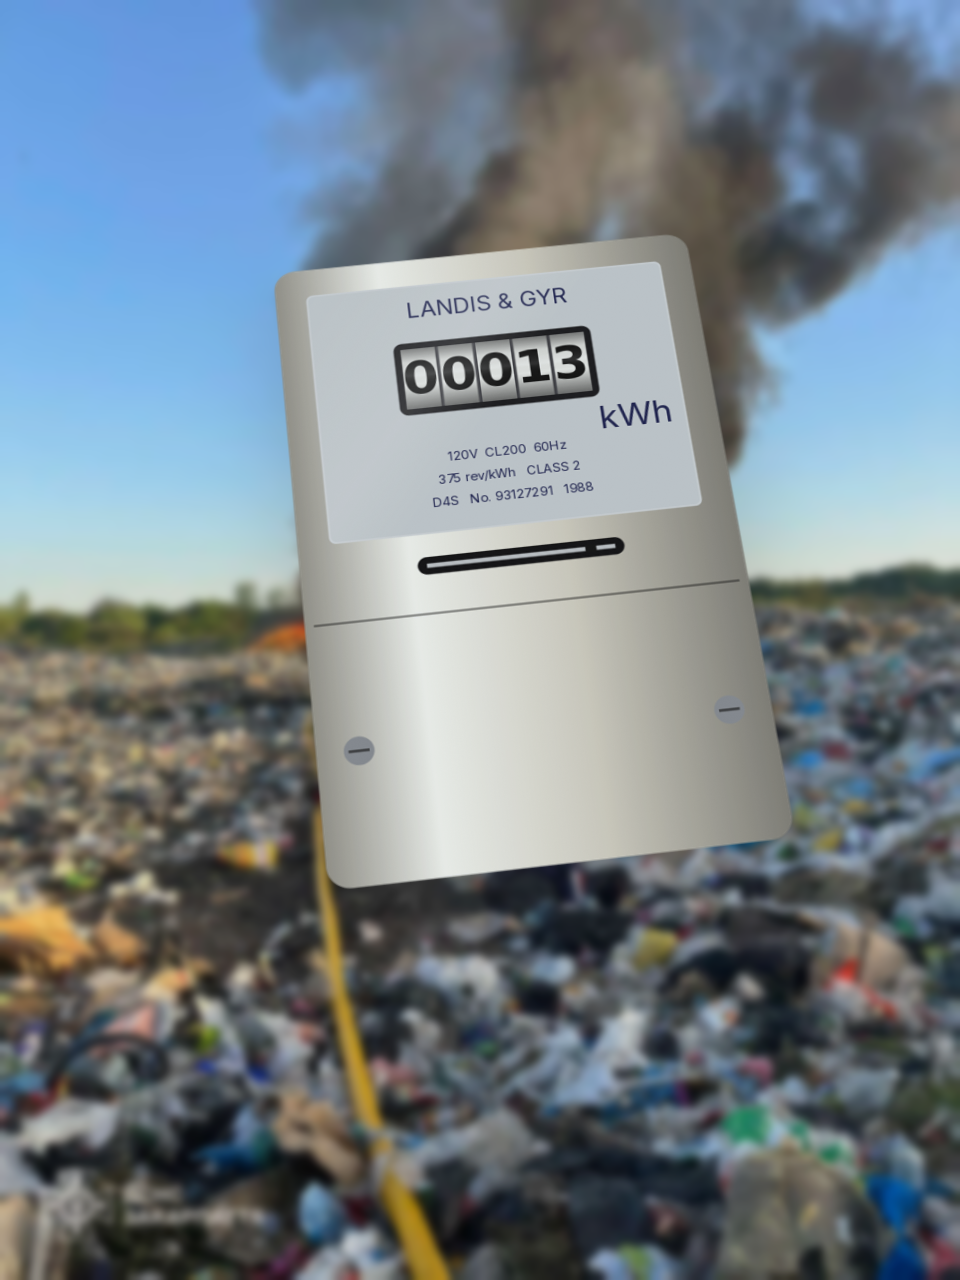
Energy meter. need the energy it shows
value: 13 kWh
